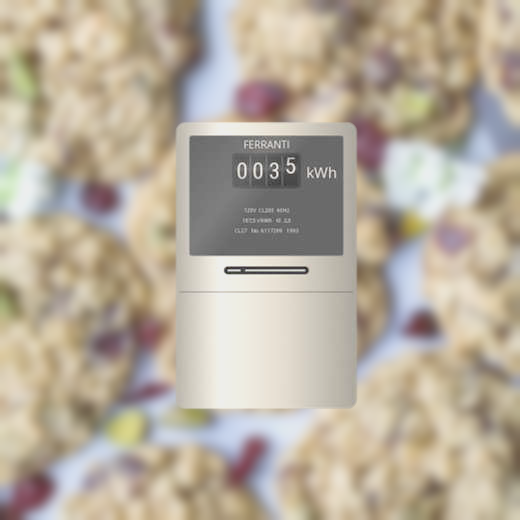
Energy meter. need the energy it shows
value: 35 kWh
